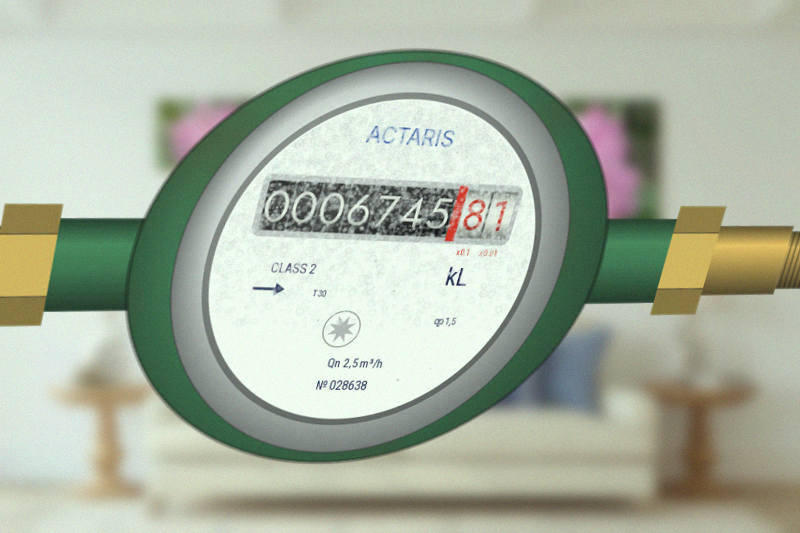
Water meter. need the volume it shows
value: 6745.81 kL
